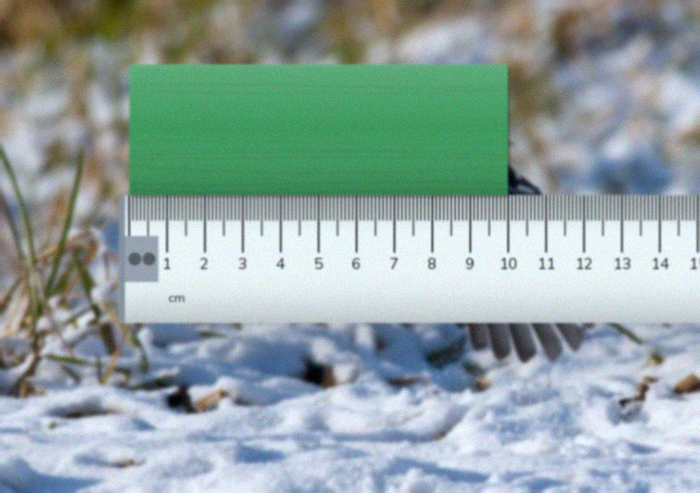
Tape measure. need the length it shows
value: 10 cm
